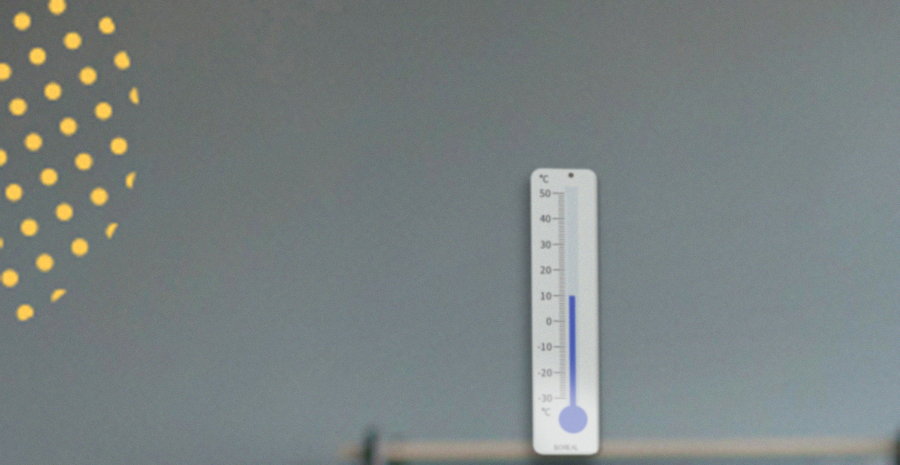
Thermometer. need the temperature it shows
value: 10 °C
